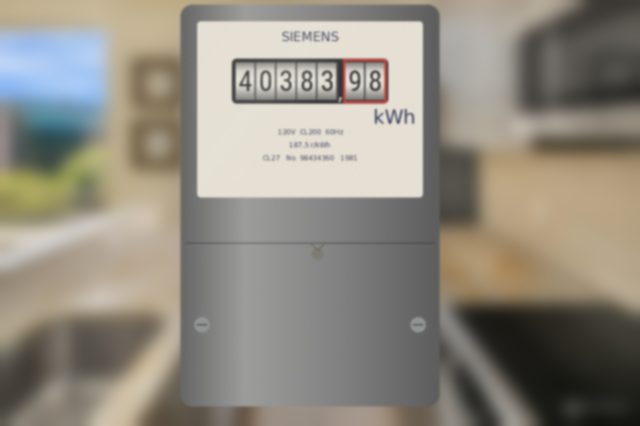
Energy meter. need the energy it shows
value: 40383.98 kWh
